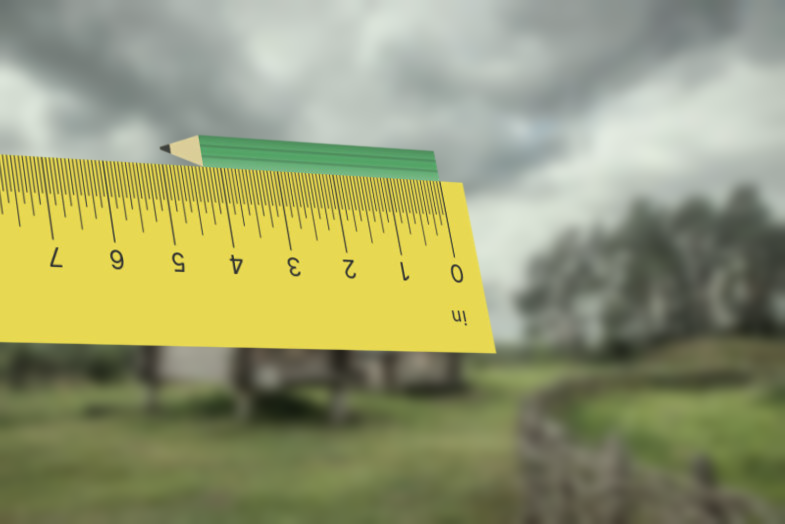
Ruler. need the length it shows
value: 5 in
